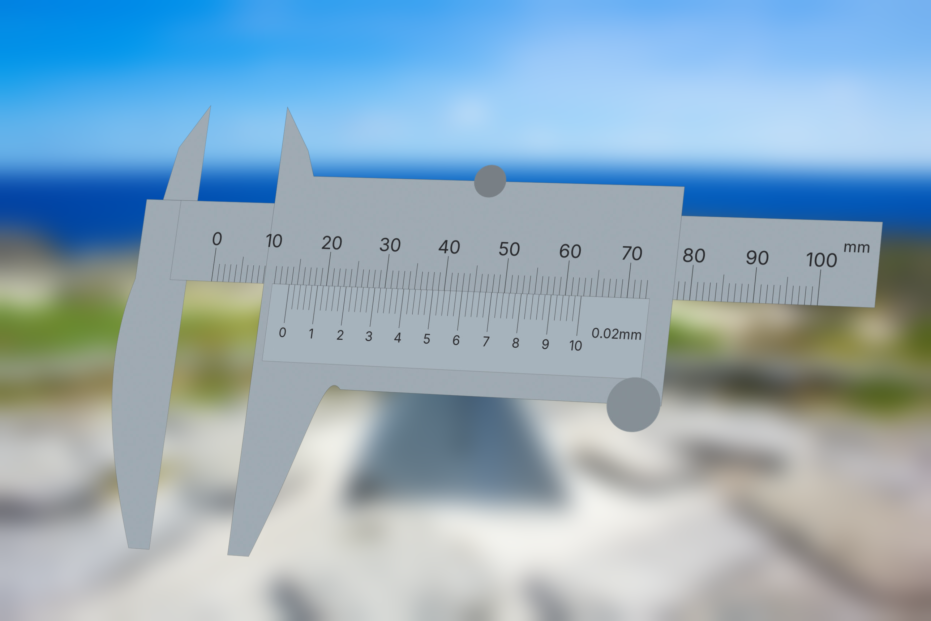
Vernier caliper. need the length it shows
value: 13.6 mm
